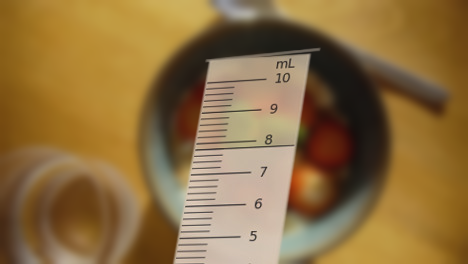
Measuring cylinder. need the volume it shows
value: 7.8 mL
